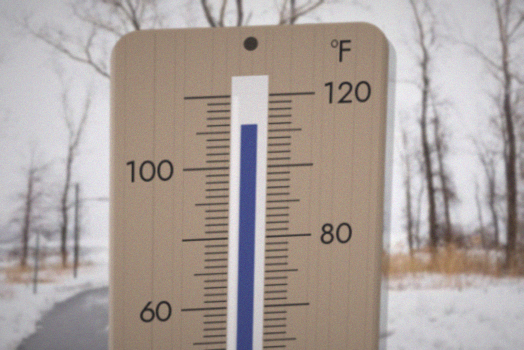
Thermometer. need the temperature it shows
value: 112 °F
